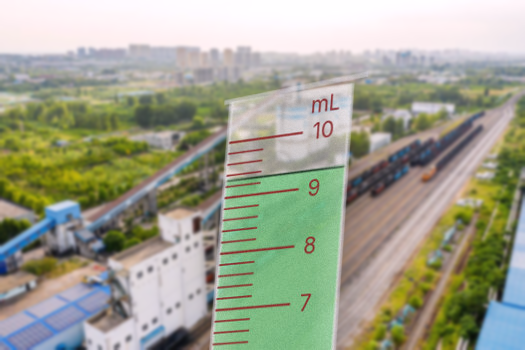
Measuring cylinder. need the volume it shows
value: 9.3 mL
